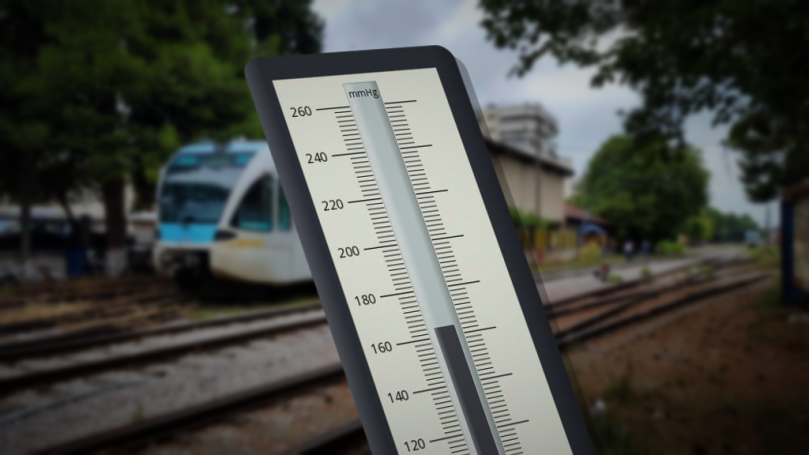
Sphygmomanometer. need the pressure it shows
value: 164 mmHg
